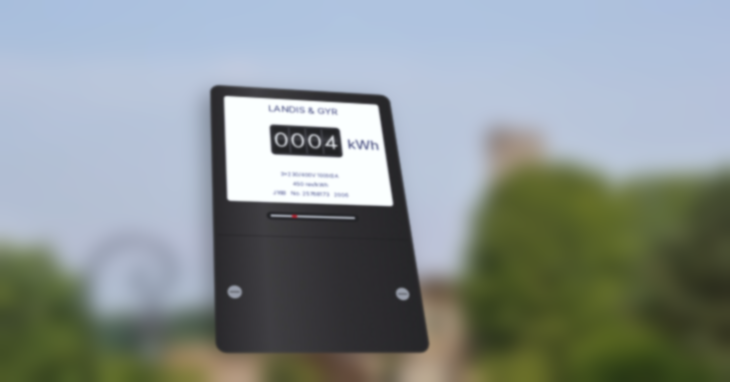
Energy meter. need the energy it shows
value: 4 kWh
